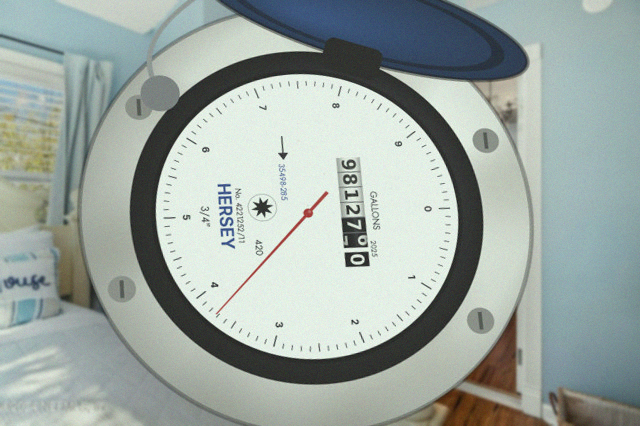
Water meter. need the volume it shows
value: 9812763.7 gal
